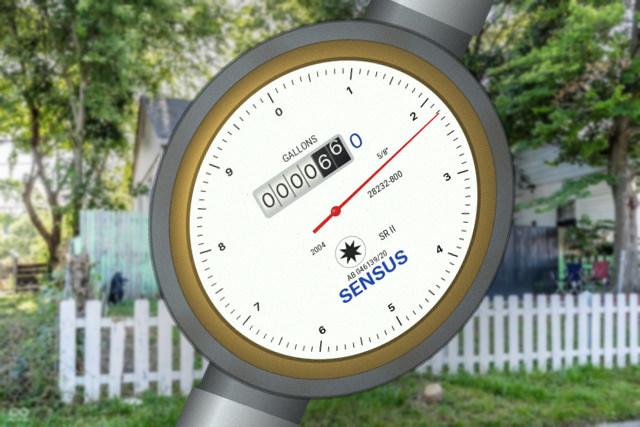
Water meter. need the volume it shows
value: 662.2 gal
